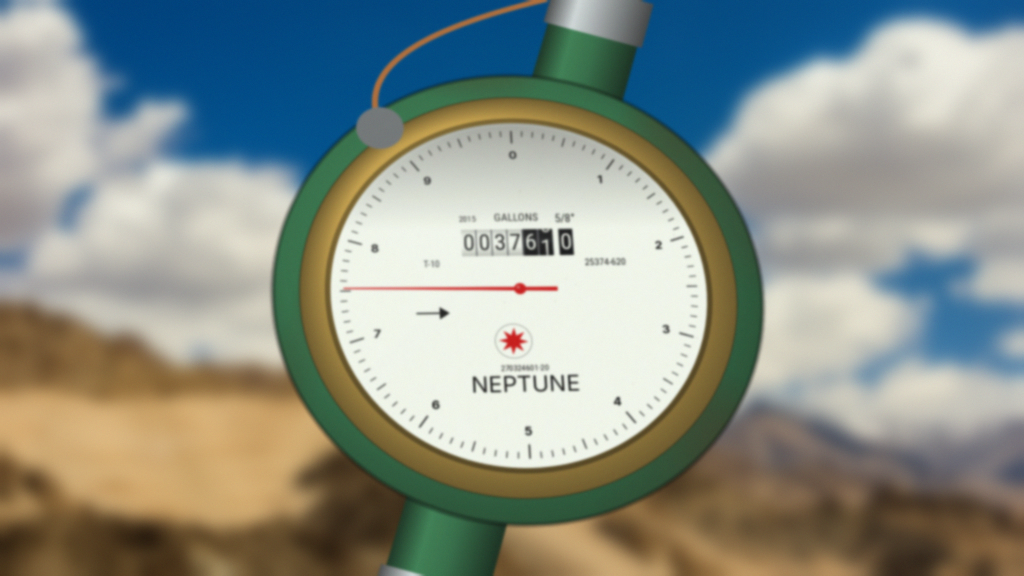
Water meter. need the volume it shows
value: 37607.5 gal
